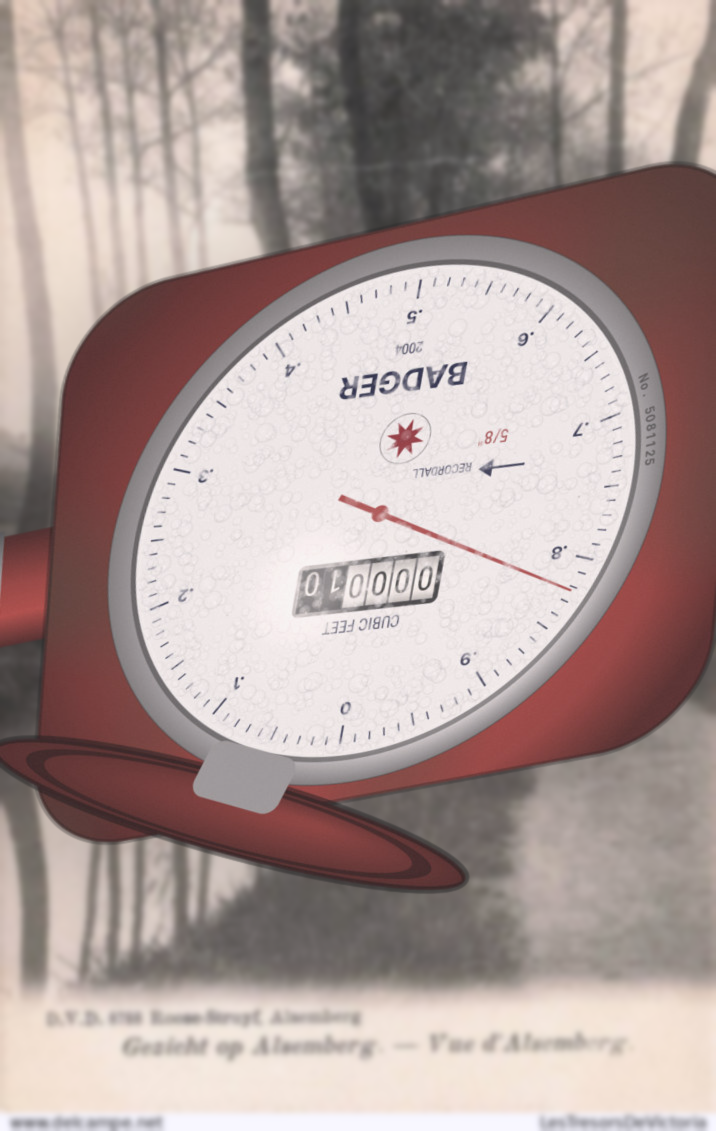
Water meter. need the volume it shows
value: 9.82 ft³
